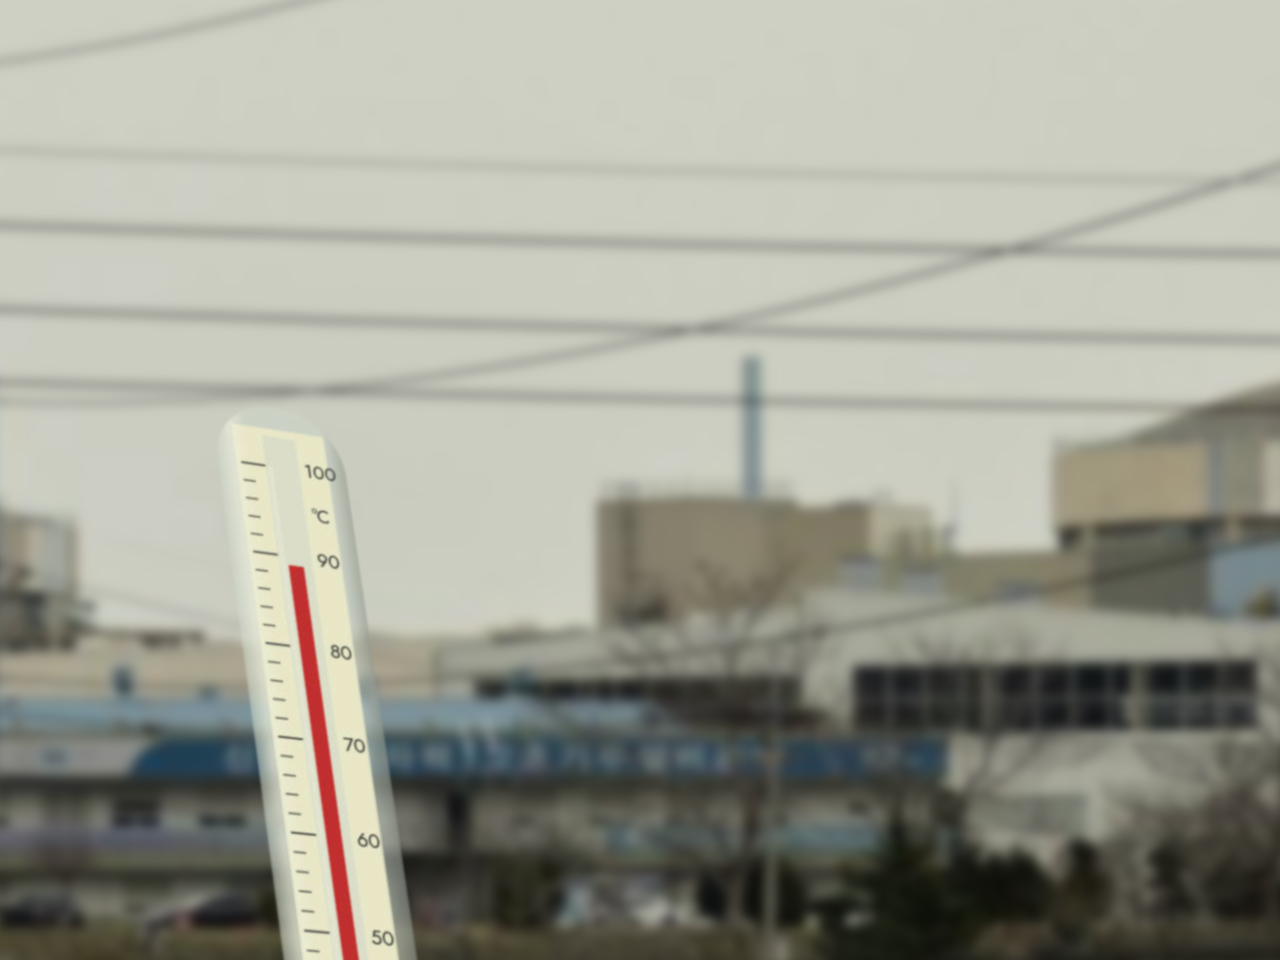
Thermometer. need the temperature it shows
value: 89 °C
